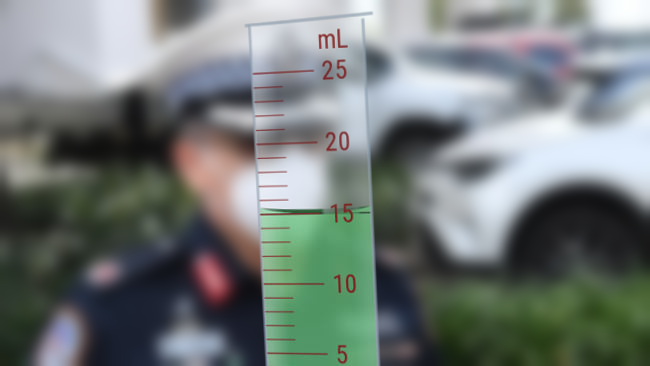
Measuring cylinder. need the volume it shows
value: 15 mL
